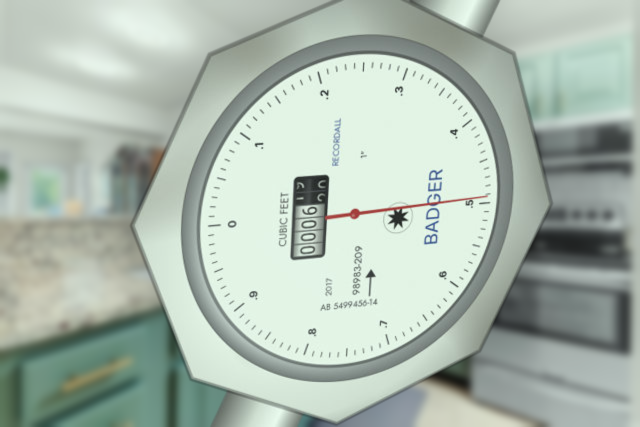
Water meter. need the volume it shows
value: 619.49 ft³
